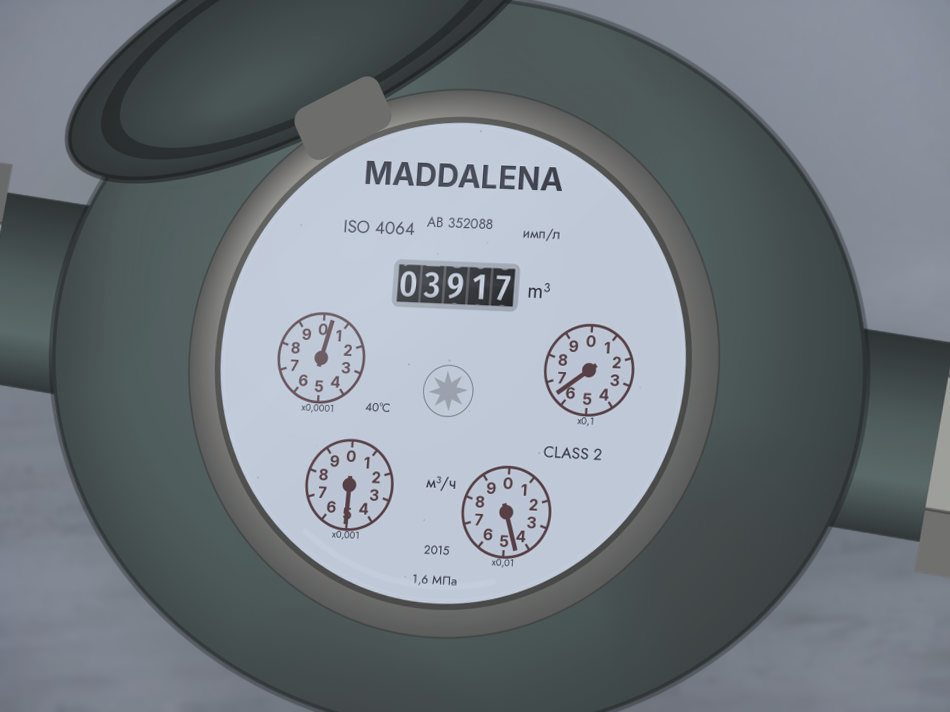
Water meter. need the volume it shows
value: 3917.6450 m³
